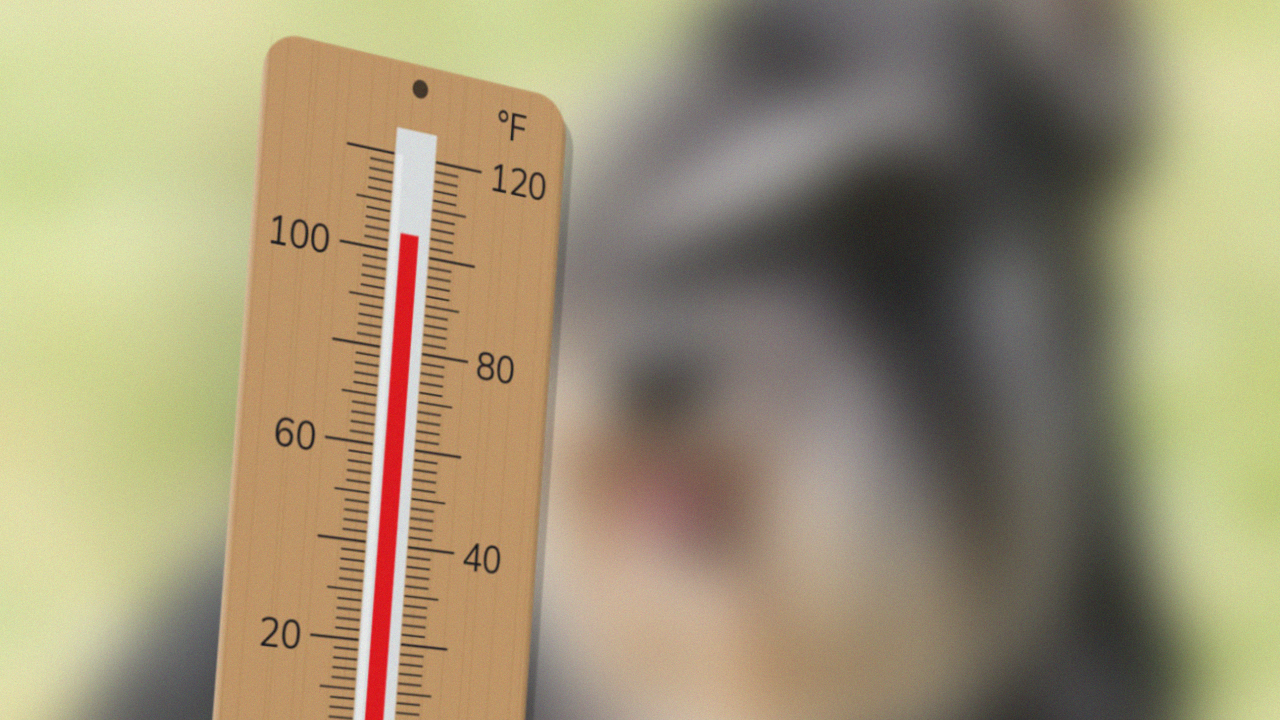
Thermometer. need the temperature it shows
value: 104 °F
